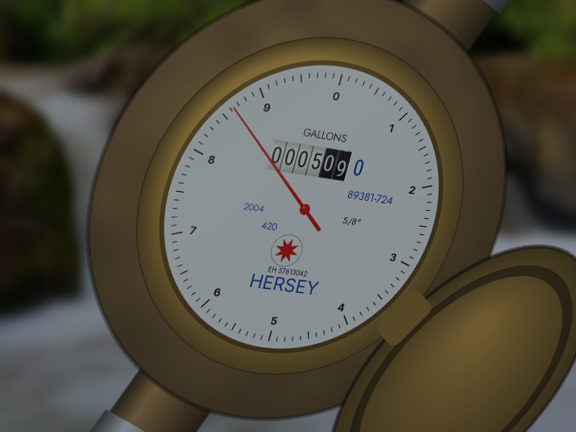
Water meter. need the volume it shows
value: 5088.6 gal
